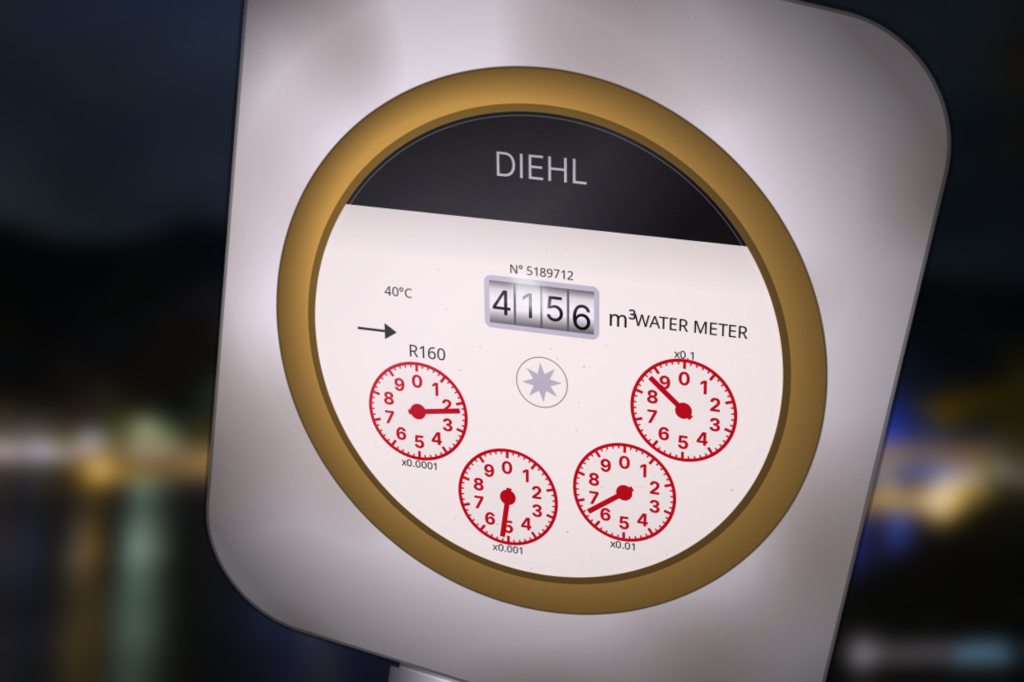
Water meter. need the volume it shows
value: 4155.8652 m³
